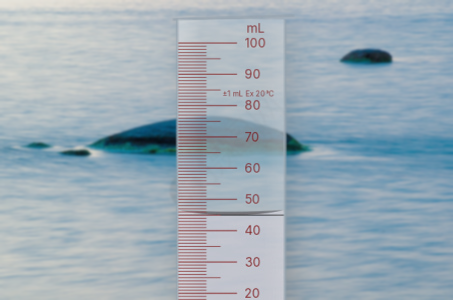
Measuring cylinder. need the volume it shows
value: 45 mL
